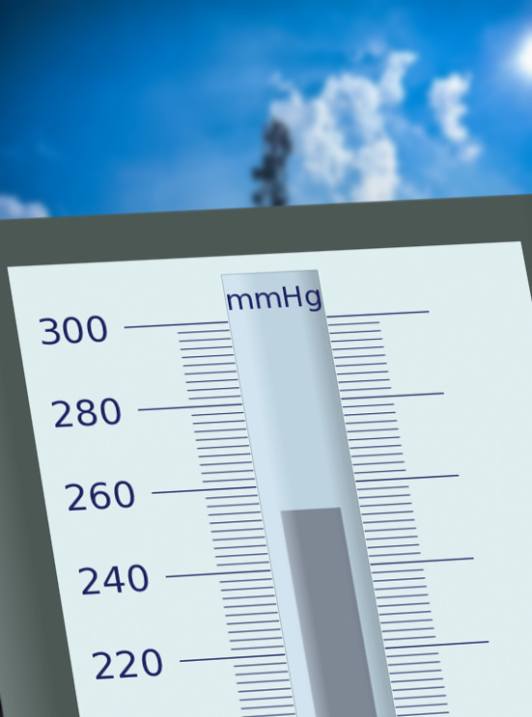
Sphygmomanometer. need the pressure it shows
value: 254 mmHg
